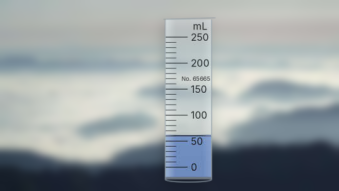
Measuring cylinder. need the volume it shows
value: 60 mL
